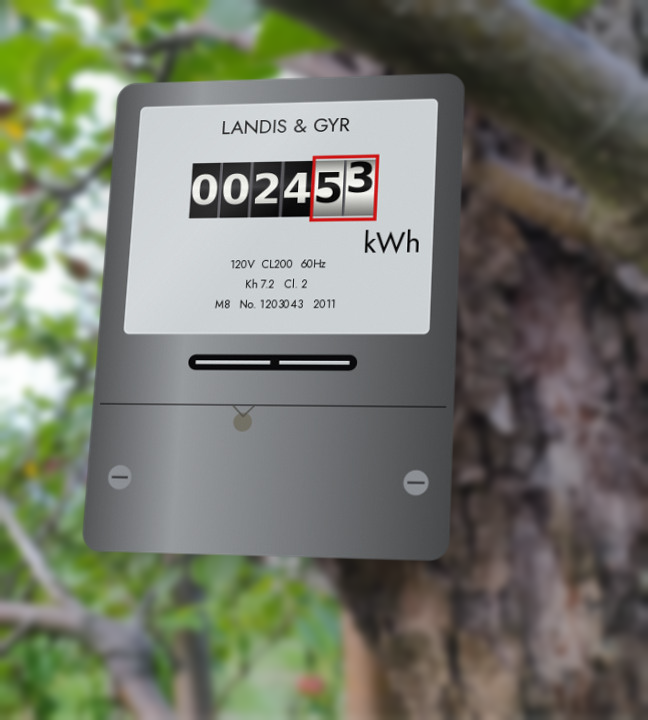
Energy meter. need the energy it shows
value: 24.53 kWh
